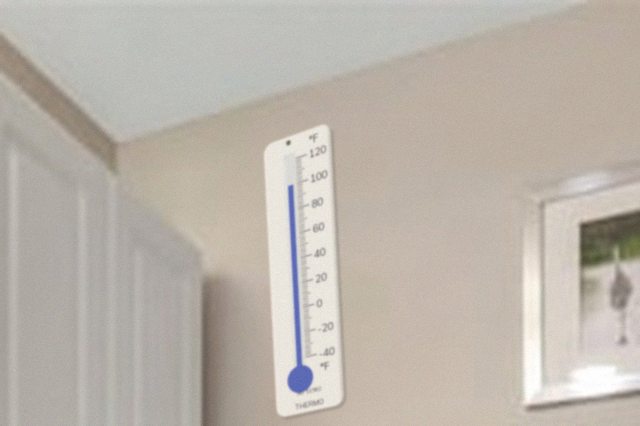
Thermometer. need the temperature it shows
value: 100 °F
